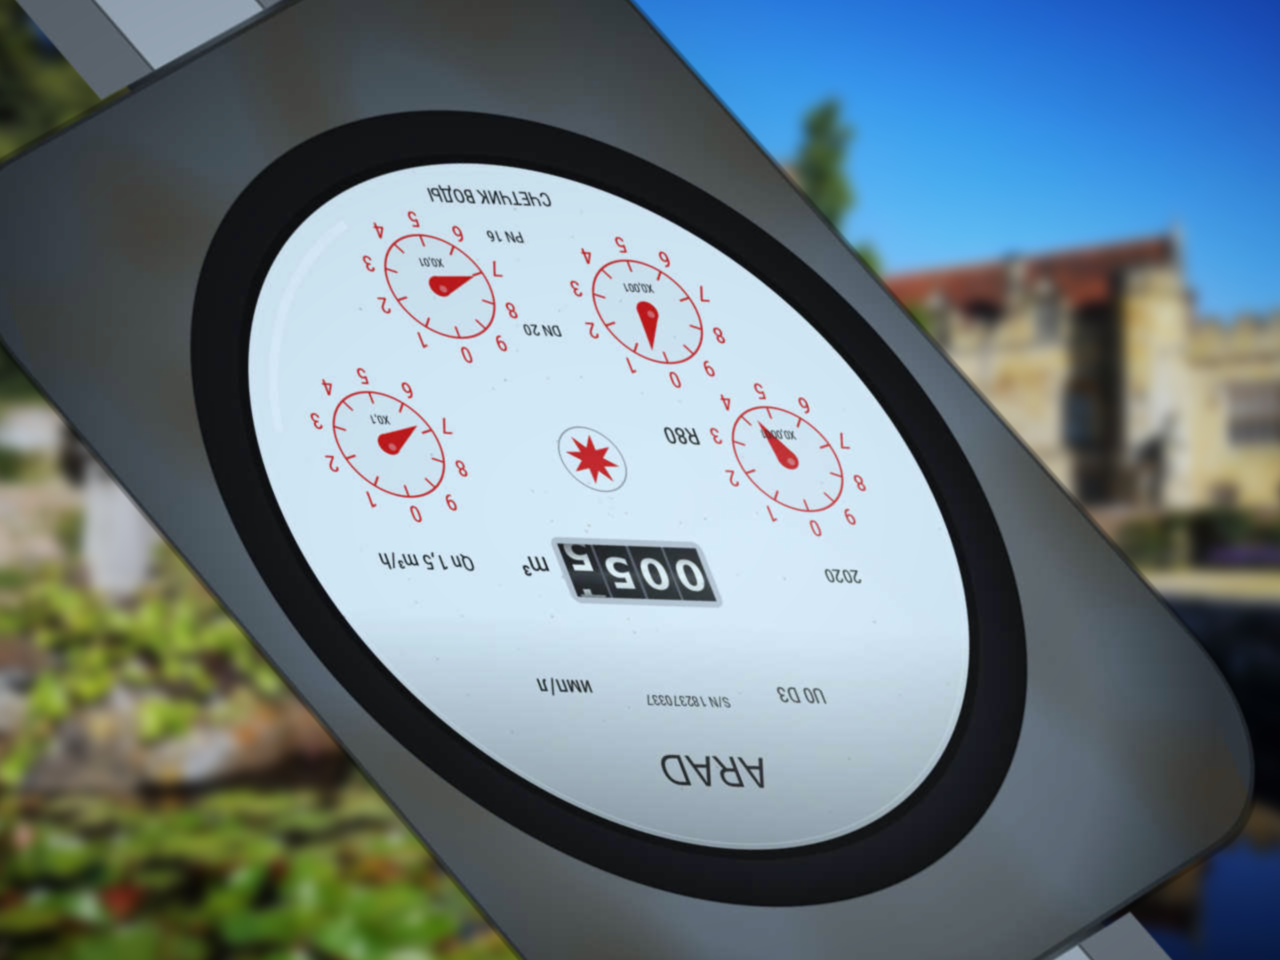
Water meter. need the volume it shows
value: 54.6704 m³
